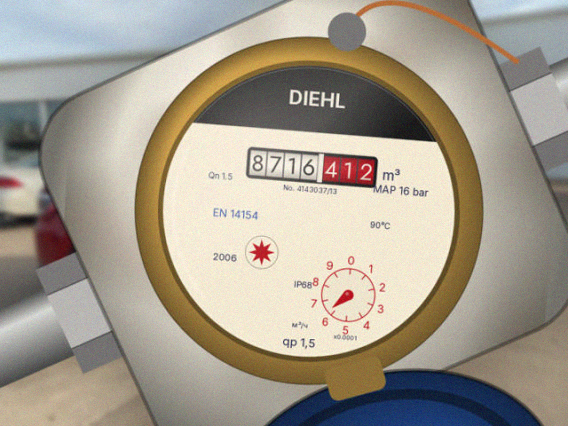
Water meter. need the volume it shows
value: 8716.4126 m³
